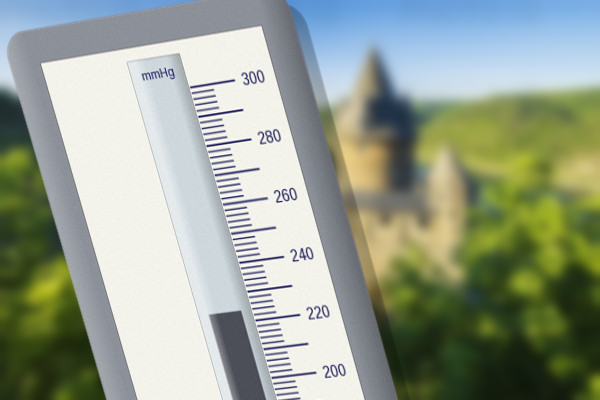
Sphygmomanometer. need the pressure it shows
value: 224 mmHg
